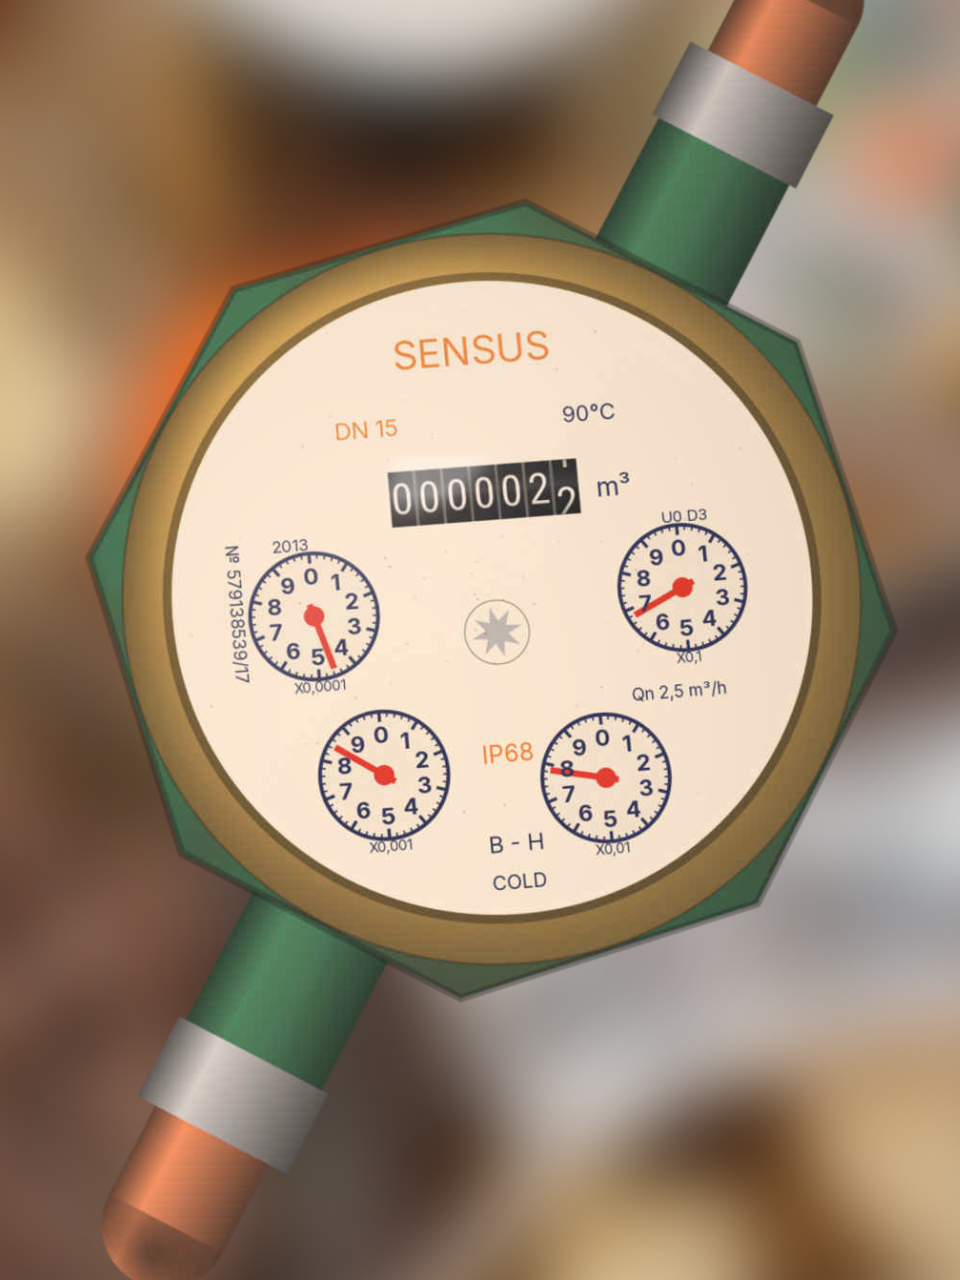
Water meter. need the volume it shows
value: 21.6784 m³
